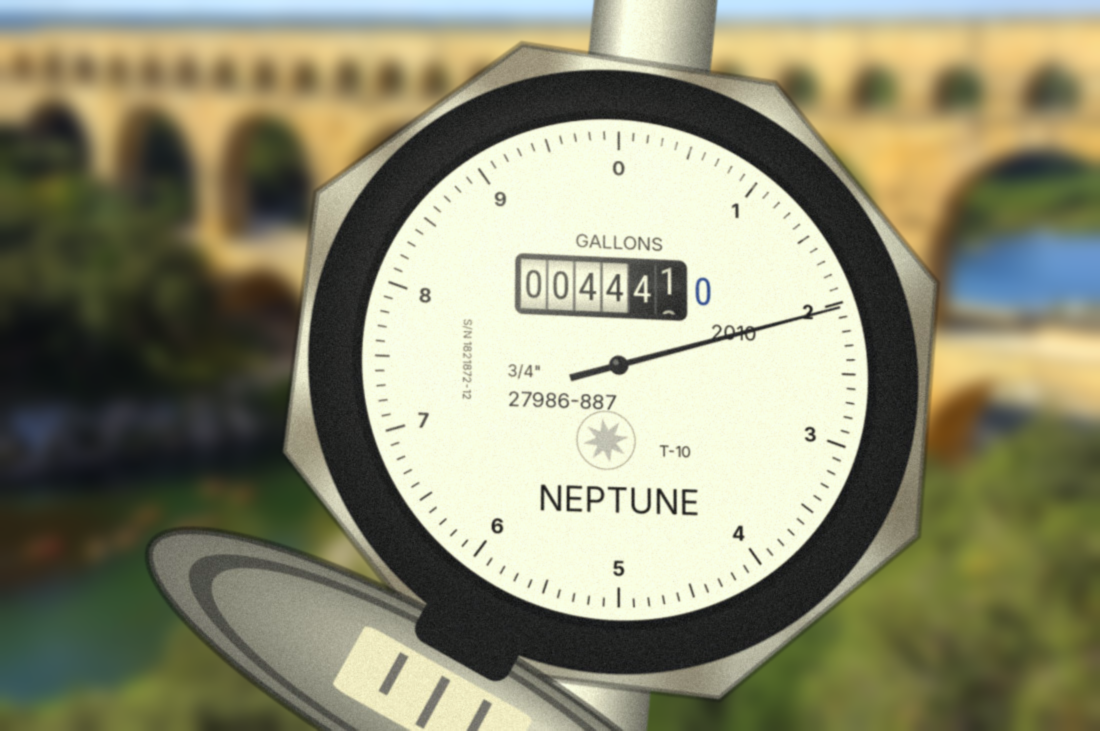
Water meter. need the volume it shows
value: 44412.0 gal
